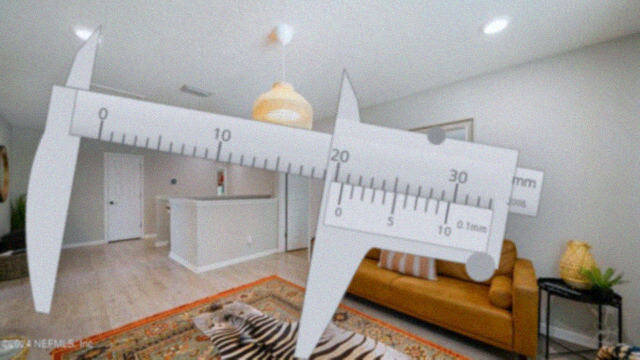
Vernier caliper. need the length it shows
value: 20.6 mm
